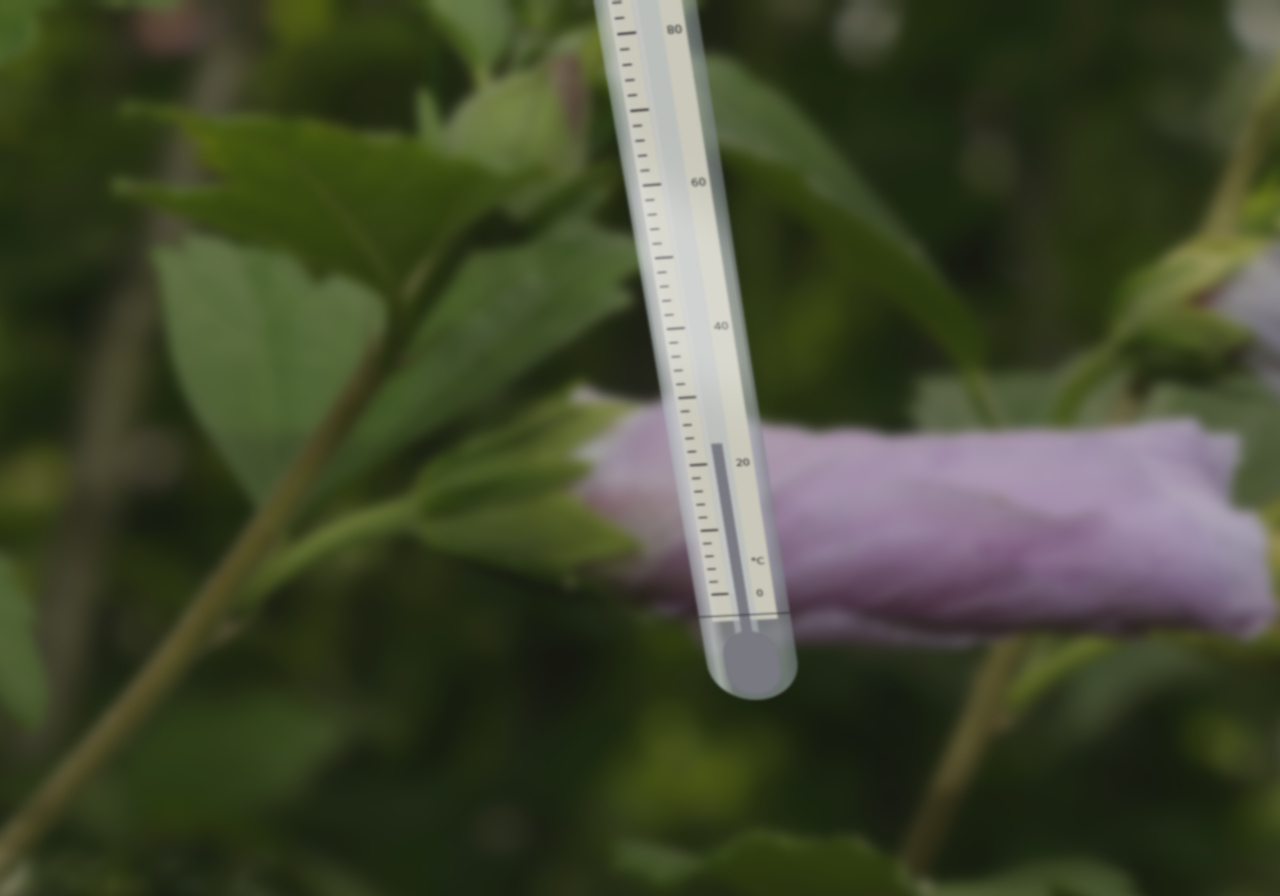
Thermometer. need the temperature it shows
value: 23 °C
